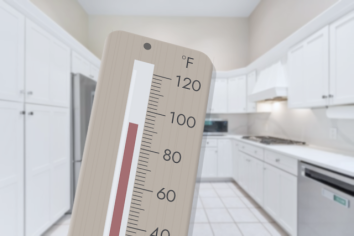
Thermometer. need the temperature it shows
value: 92 °F
